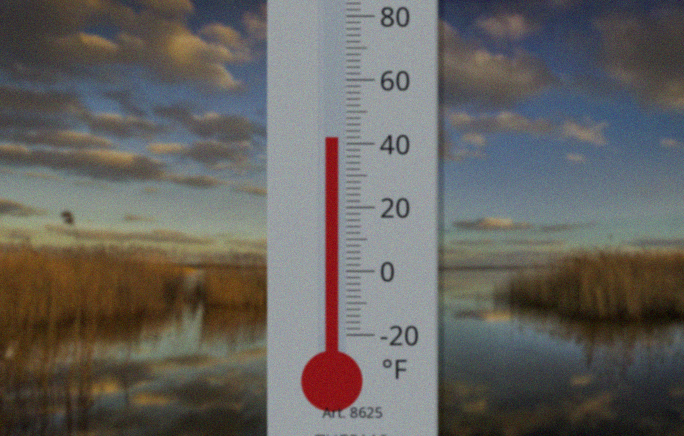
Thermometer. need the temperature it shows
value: 42 °F
